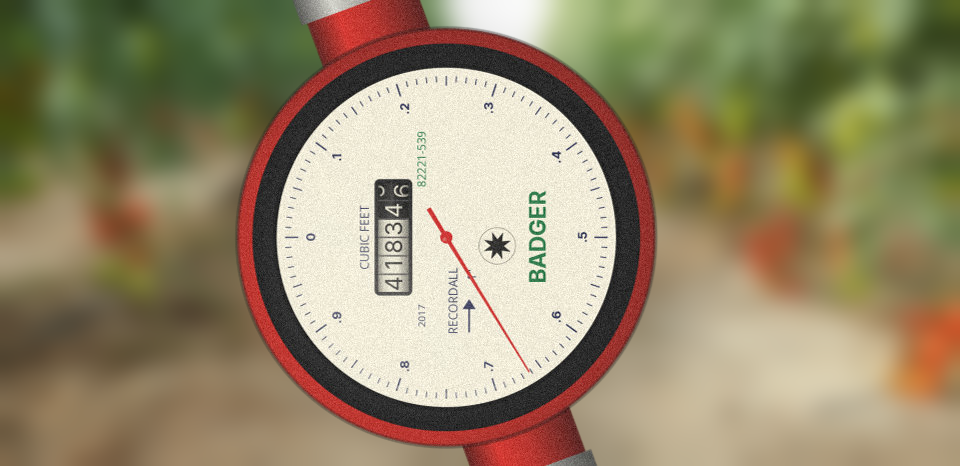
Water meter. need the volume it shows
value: 418345.66 ft³
